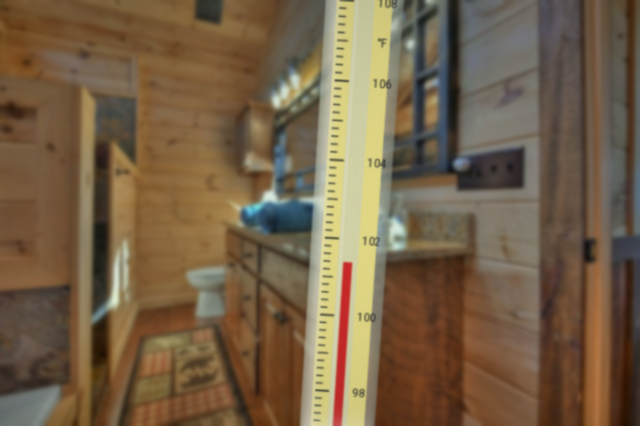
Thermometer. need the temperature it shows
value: 101.4 °F
